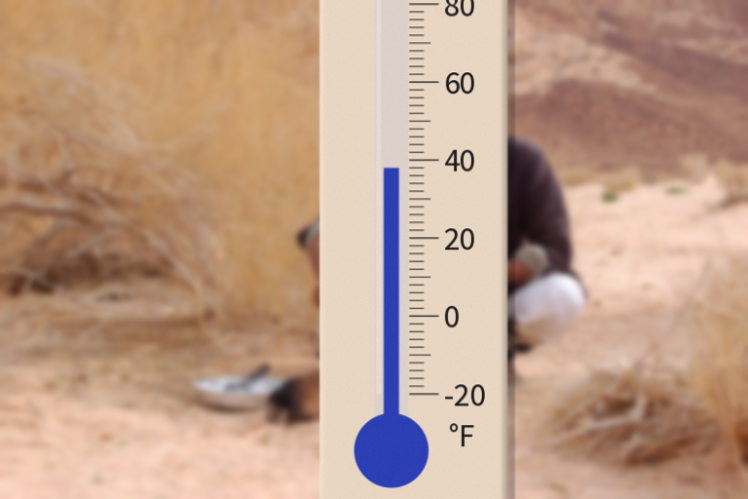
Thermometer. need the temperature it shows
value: 38 °F
